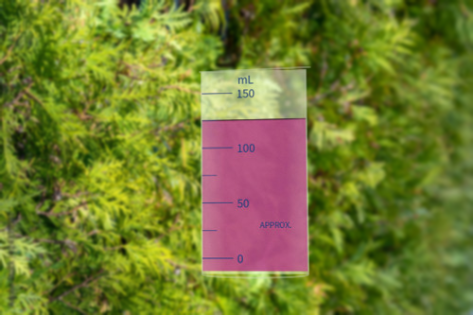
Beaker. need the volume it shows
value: 125 mL
